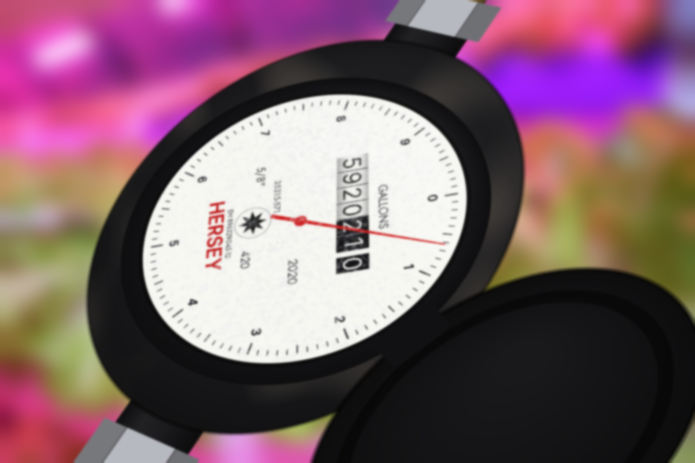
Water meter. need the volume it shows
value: 5920210.6 gal
